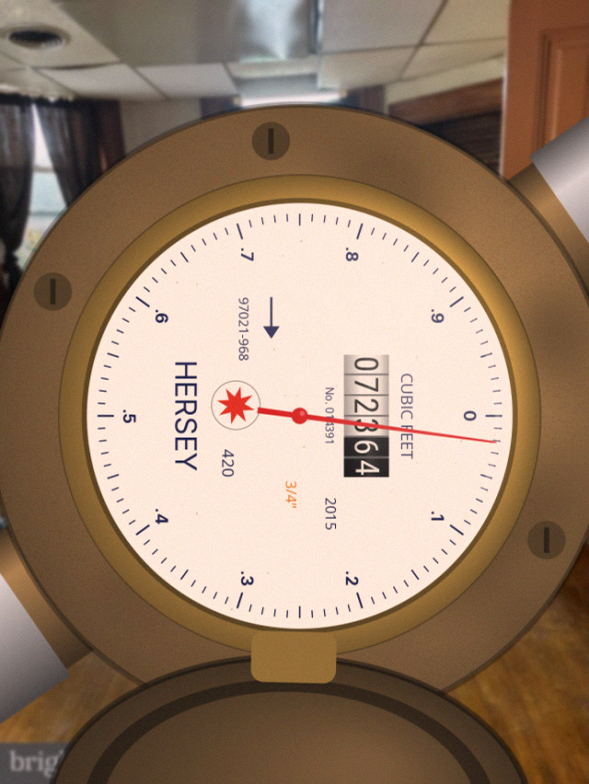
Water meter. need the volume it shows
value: 72364.02 ft³
